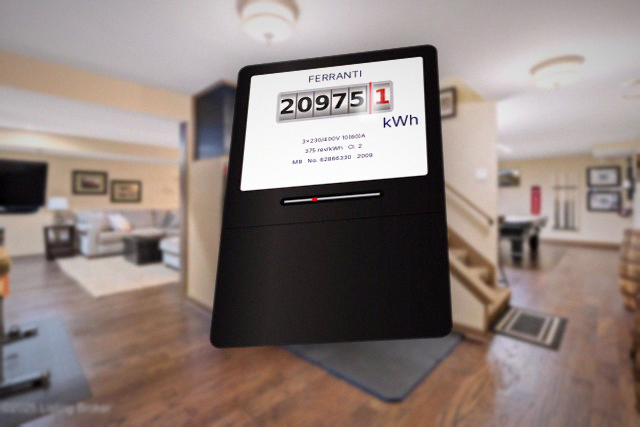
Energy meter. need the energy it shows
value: 20975.1 kWh
